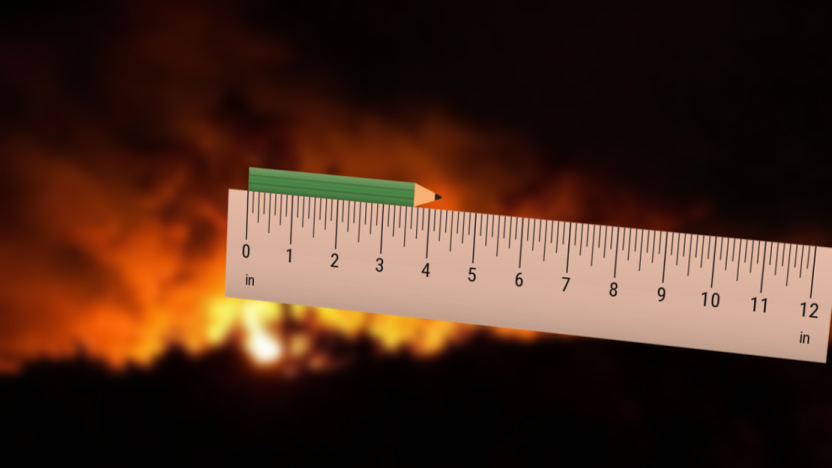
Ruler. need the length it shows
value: 4.25 in
